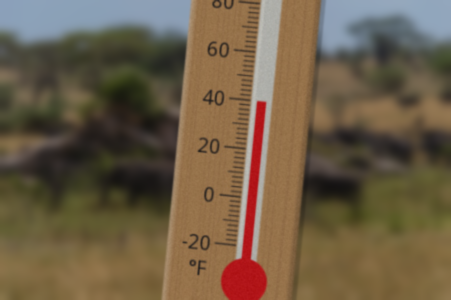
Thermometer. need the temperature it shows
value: 40 °F
